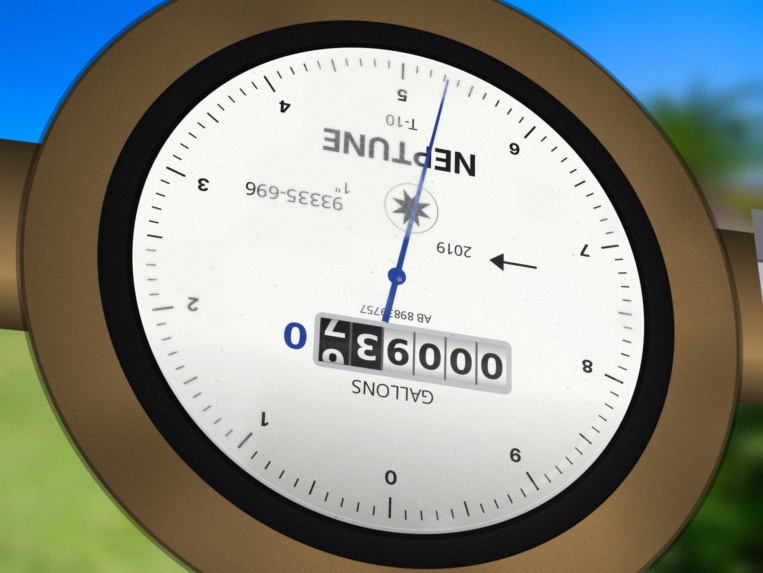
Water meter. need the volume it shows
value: 9365.3 gal
